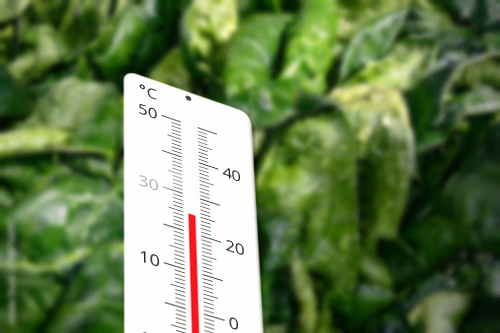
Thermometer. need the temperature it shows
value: 25 °C
